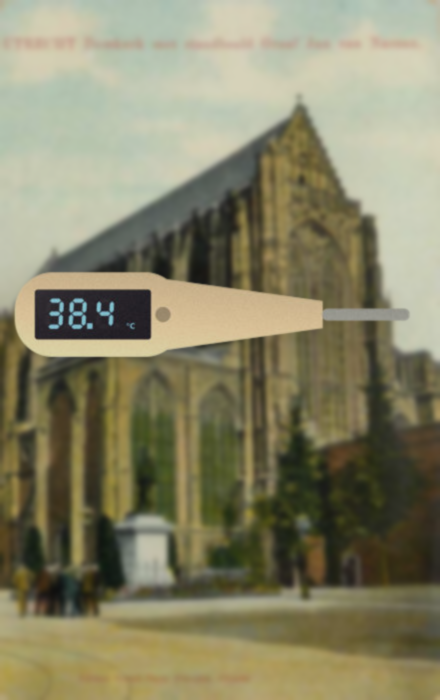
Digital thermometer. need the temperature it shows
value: 38.4 °C
